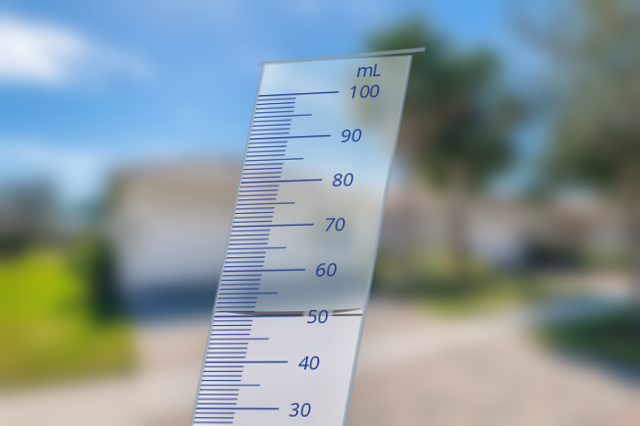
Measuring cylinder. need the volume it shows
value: 50 mL
